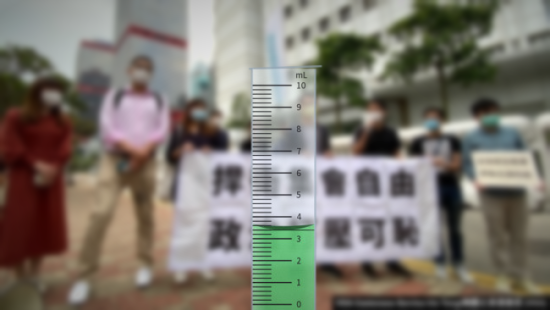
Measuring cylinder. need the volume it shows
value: 3.4 mL
